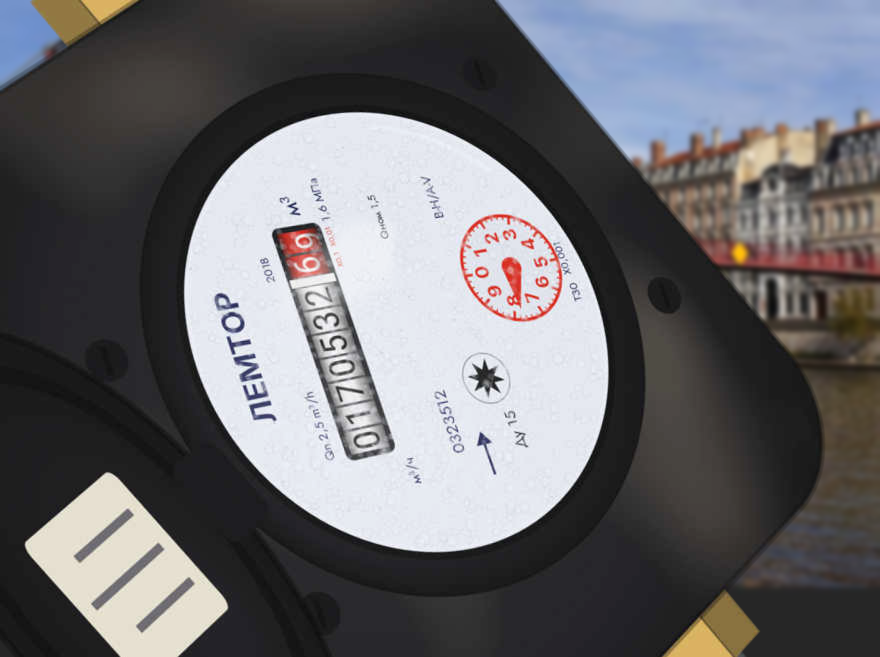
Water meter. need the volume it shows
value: 170532.687 m³
